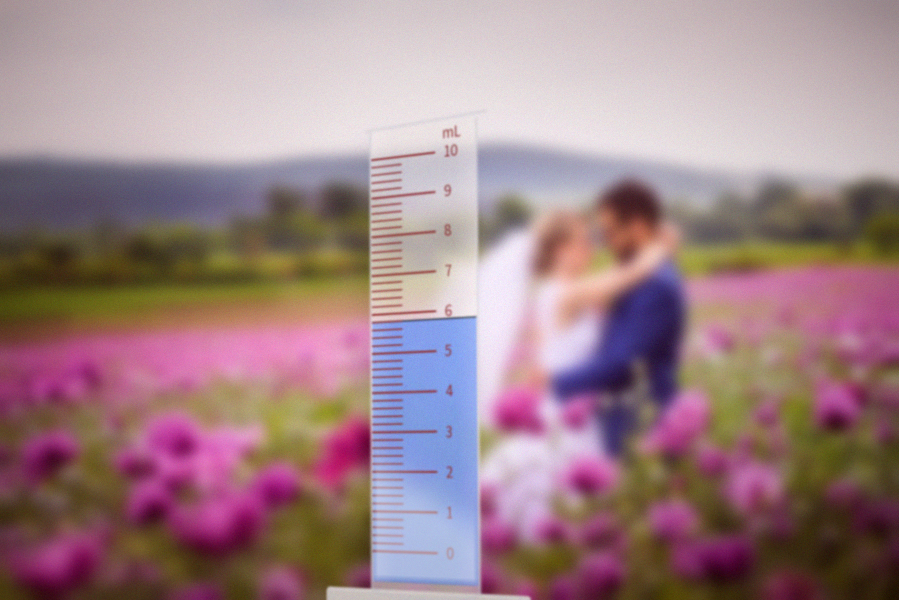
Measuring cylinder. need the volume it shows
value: 5.8 mL
